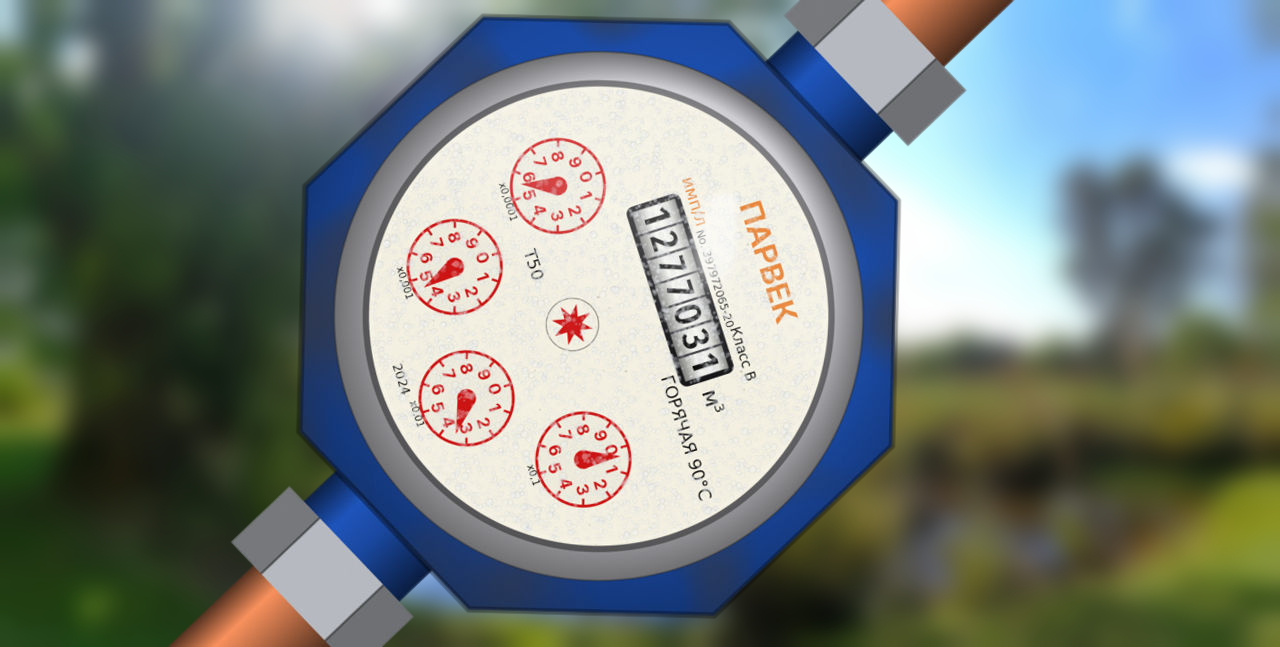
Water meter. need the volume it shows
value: 1277031.0345 m³
